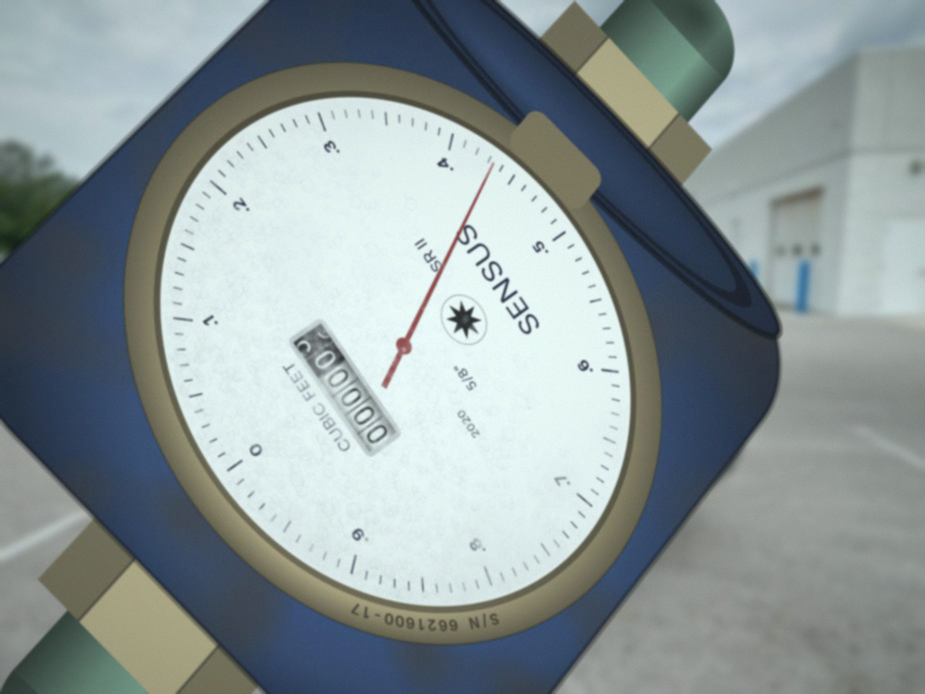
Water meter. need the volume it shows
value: 5.43 ft³
